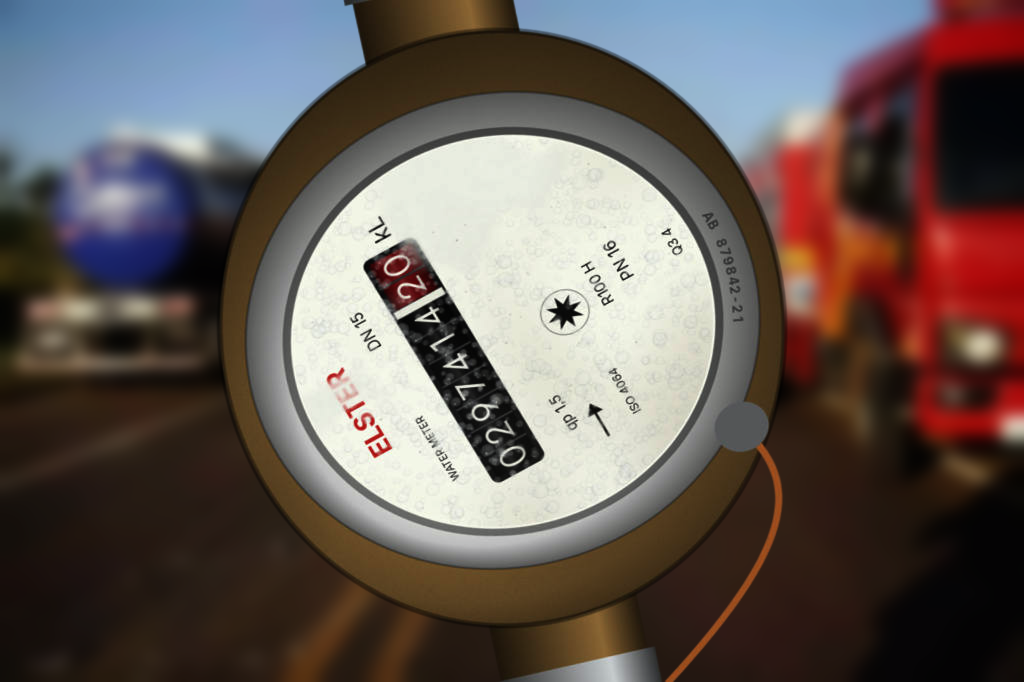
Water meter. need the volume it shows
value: 297414.20 kL
